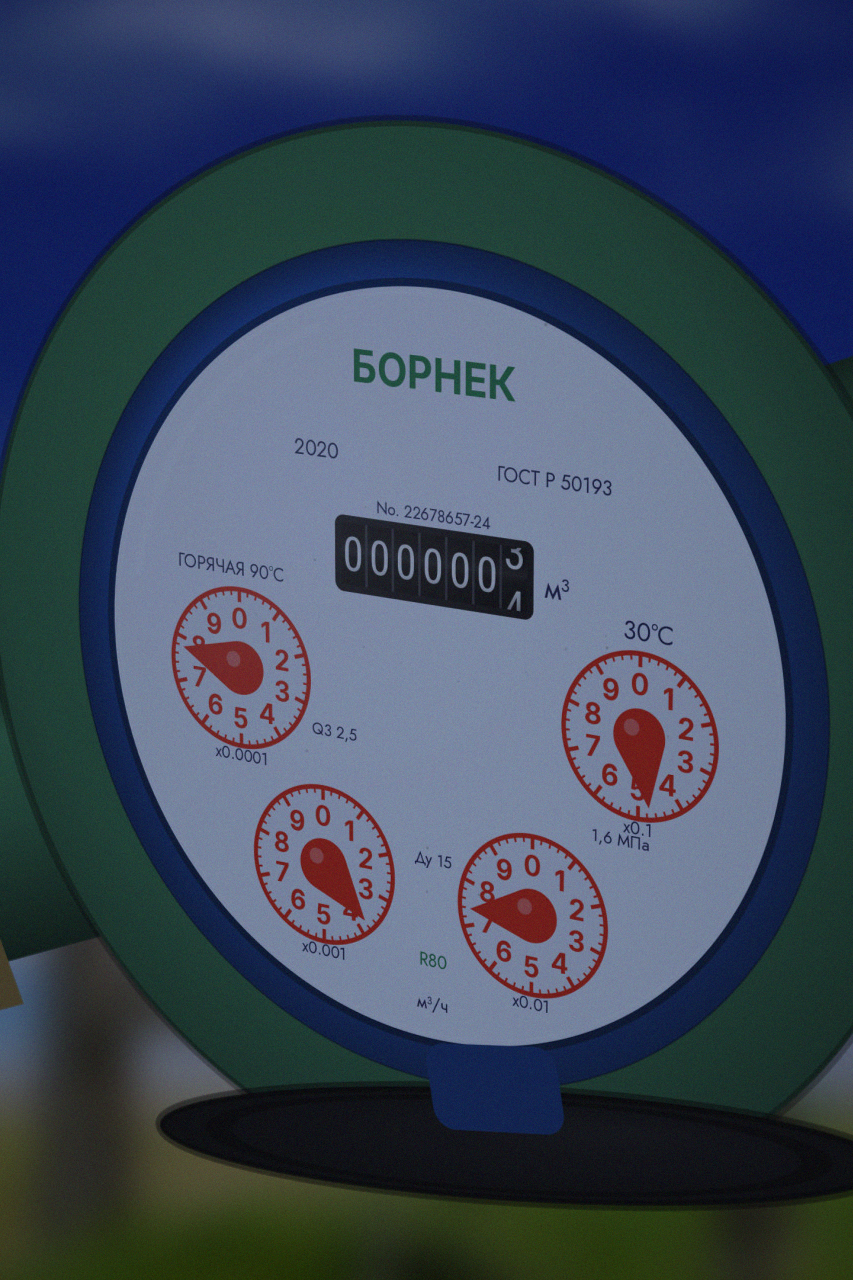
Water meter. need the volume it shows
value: 3.4737 m³
